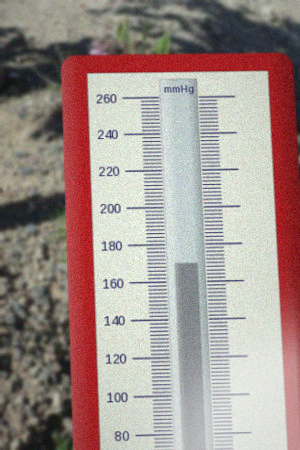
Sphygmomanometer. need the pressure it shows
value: 170 mmHg
